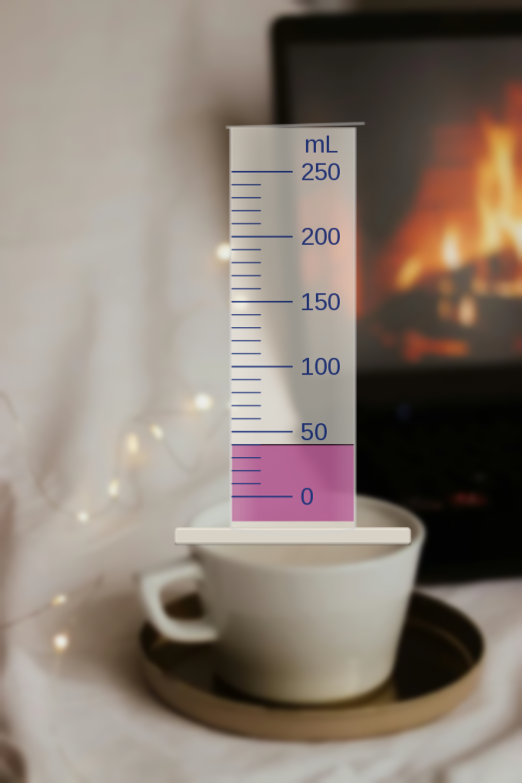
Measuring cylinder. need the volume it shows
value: 40 mL
